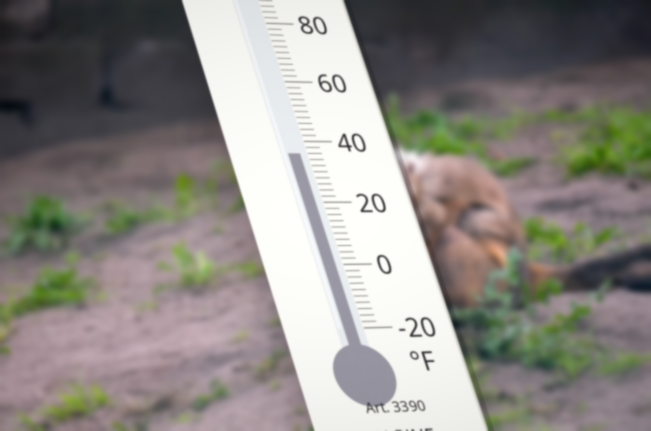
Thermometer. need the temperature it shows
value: 36 °F
